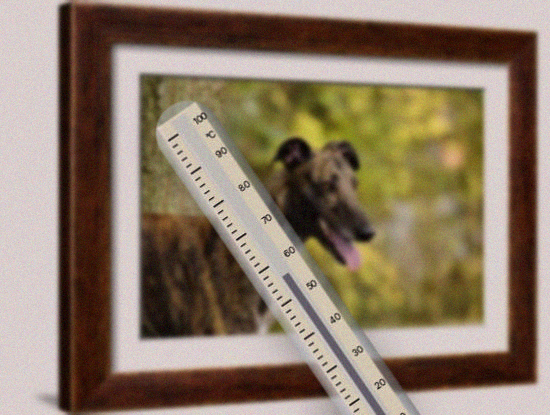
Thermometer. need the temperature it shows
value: 56 °C
